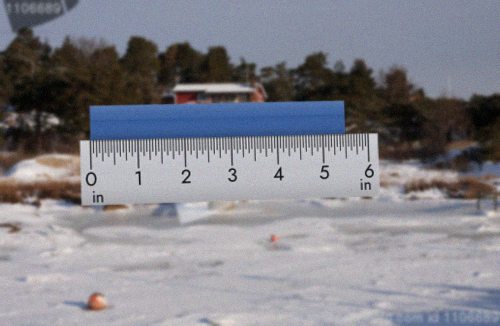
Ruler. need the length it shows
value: 5.5 in
